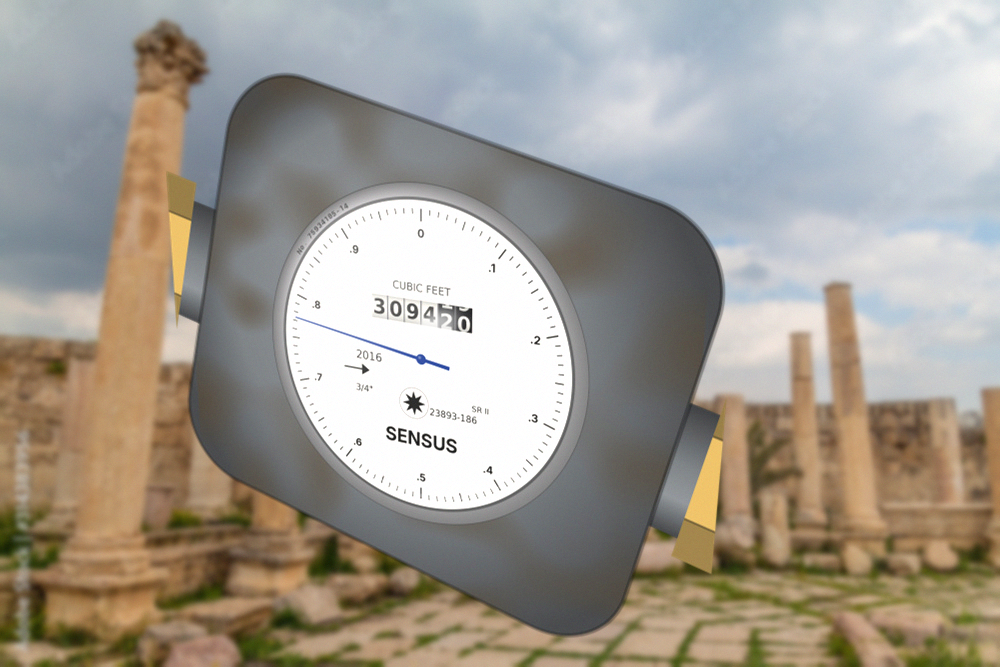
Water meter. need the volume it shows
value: 309419.77 ft³
